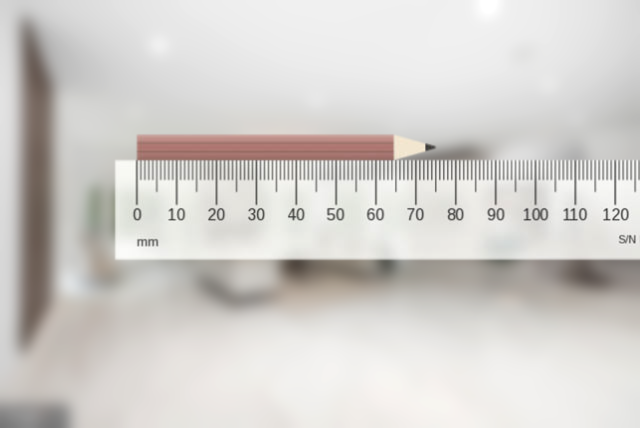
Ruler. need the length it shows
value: 75 mm
